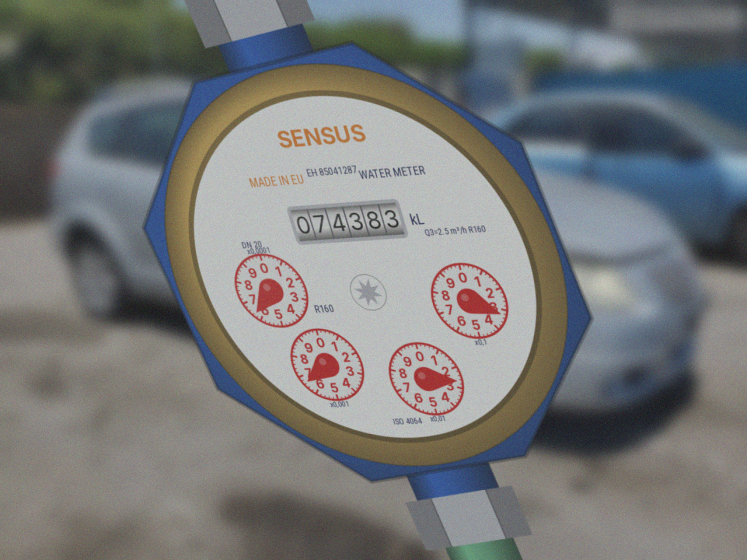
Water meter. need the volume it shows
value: 74383.3266 kL
